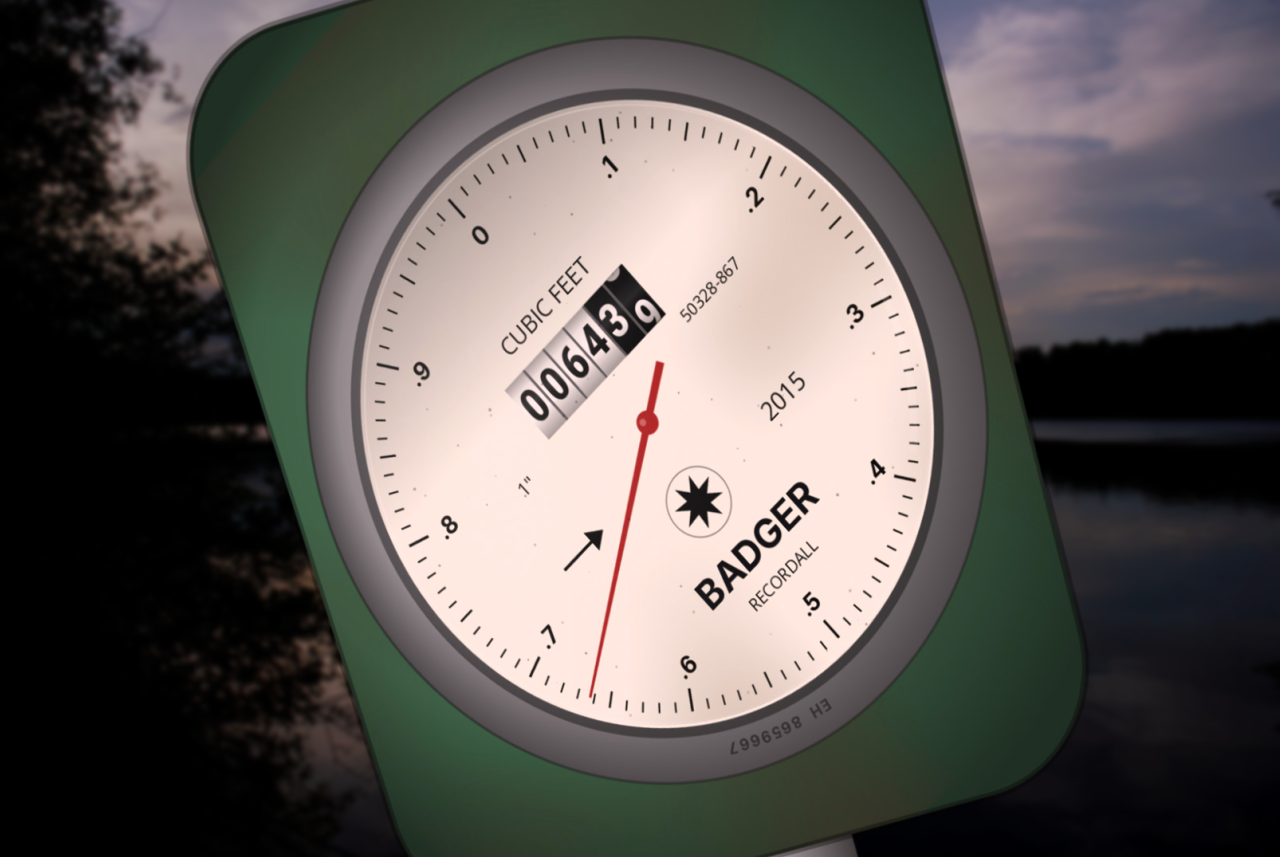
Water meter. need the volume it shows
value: 6438.66 ft³
